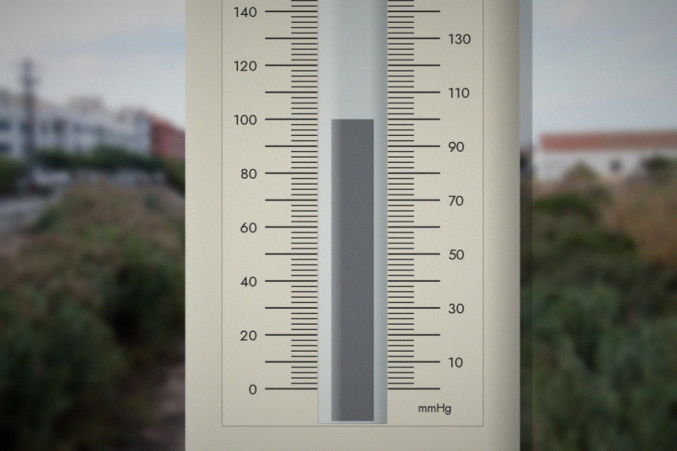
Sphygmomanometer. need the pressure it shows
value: 100 mmHg
